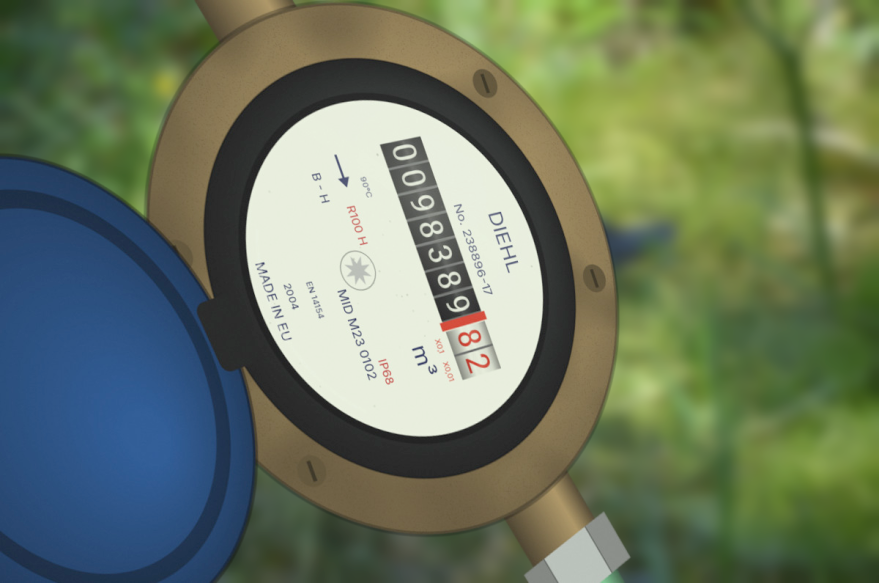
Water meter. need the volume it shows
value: 98389.82 m³
